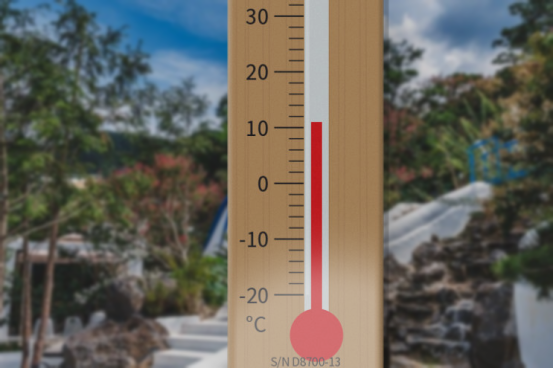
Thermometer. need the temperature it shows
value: 11 °C
